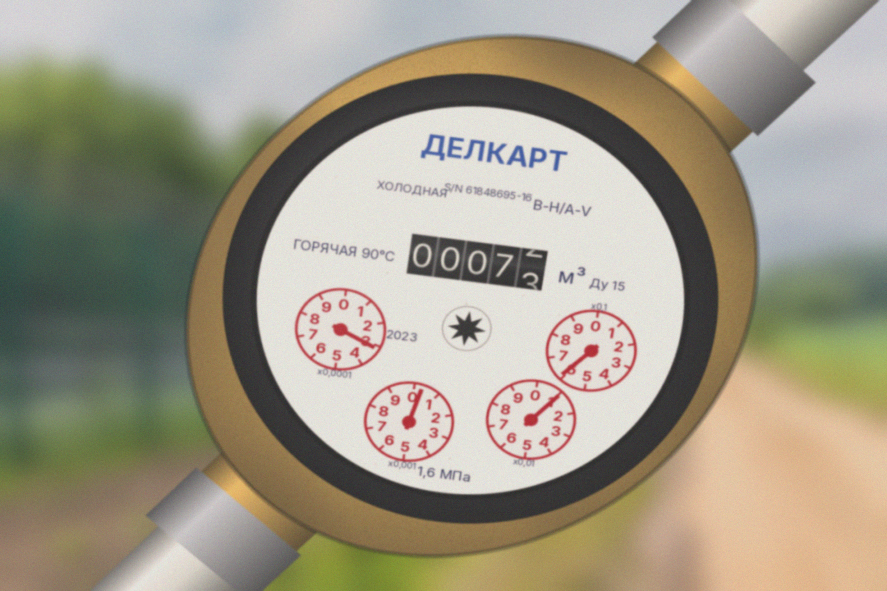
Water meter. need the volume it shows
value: 72.6103 m³
